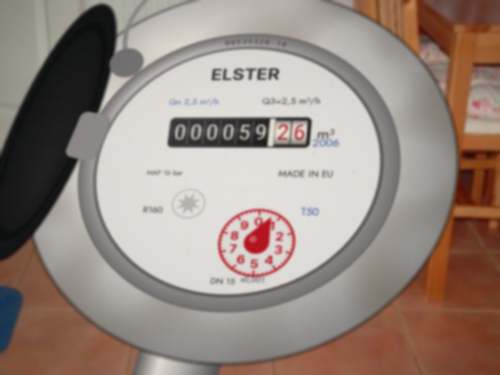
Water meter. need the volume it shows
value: 59.260 m³
